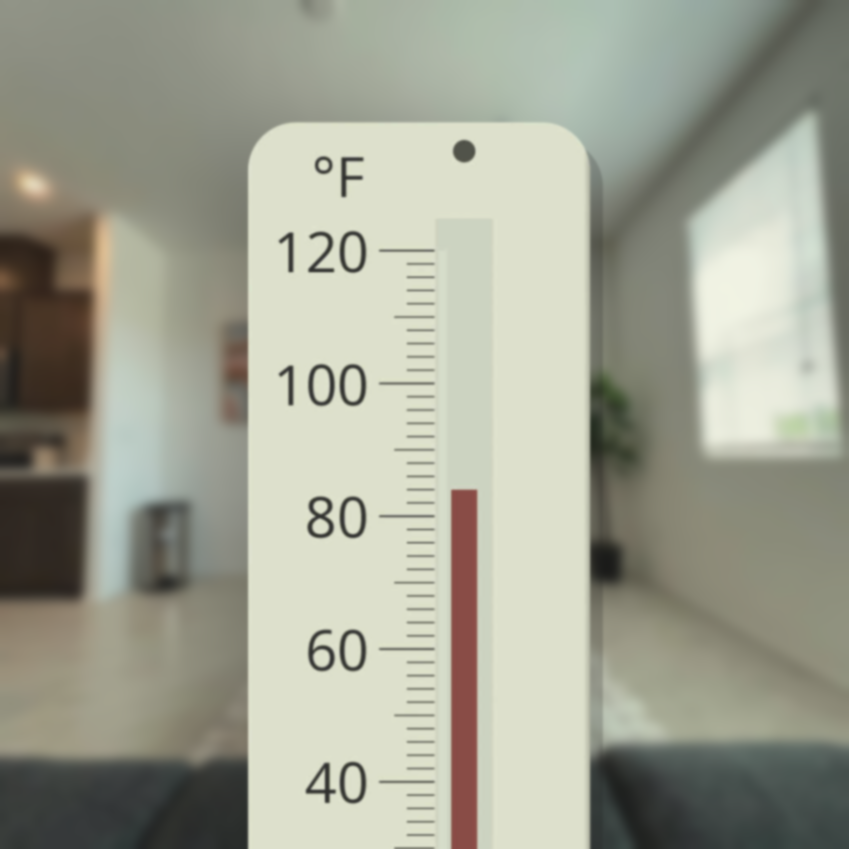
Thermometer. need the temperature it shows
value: 84 °F
